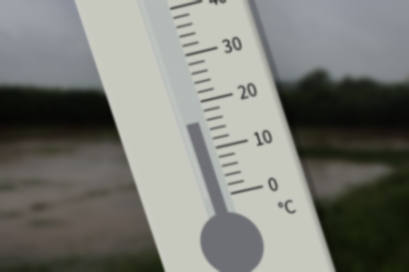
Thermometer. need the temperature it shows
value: 16 °C
